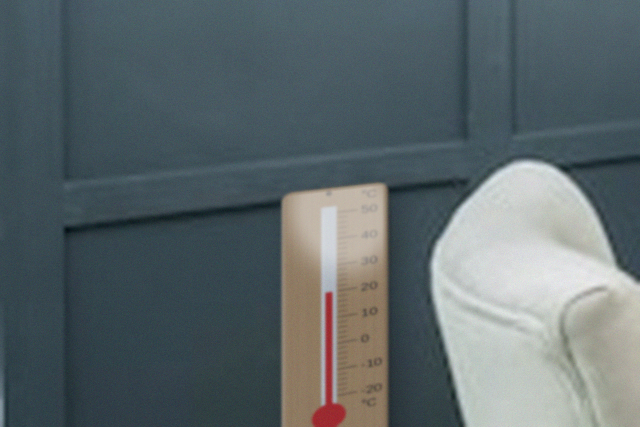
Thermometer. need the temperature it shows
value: 20 °C
